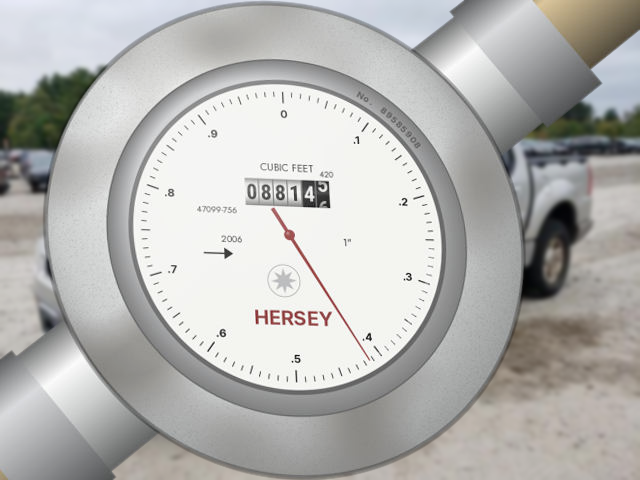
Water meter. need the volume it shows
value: 88145.41 ft³
